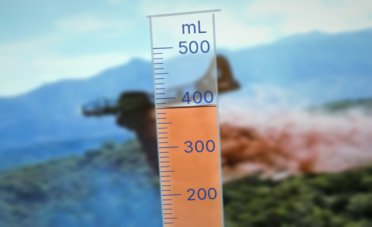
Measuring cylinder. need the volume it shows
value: 380 mL
